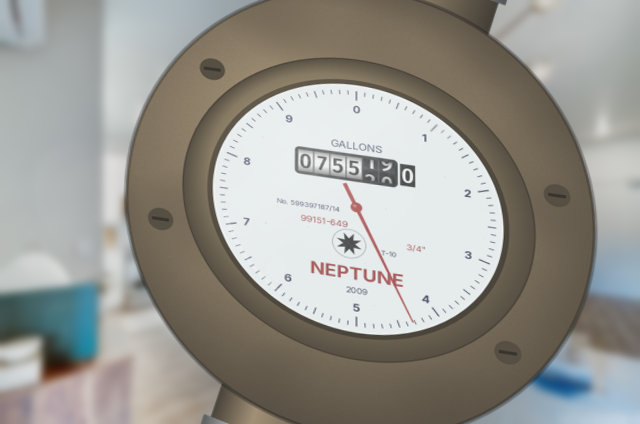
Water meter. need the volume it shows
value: 755194.3 gal
